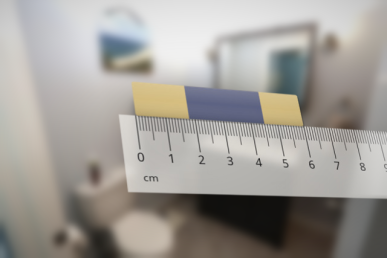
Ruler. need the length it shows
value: 6 cm
